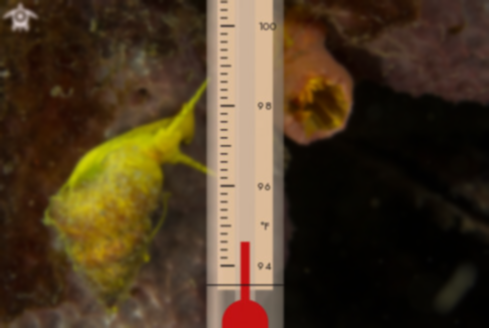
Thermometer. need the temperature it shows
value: 94.6 °F
